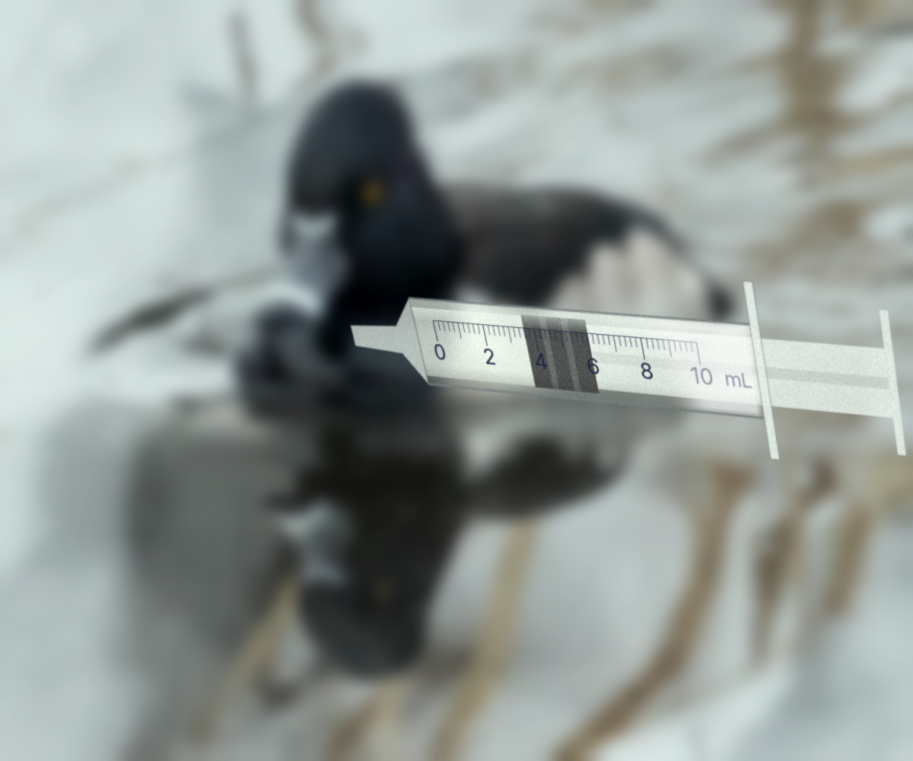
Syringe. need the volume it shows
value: 3.6 mL
